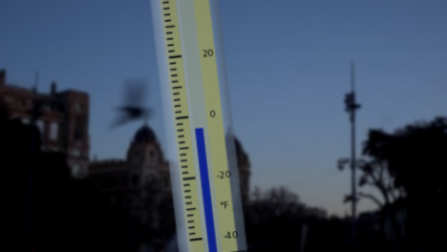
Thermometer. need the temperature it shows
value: -4 °F
